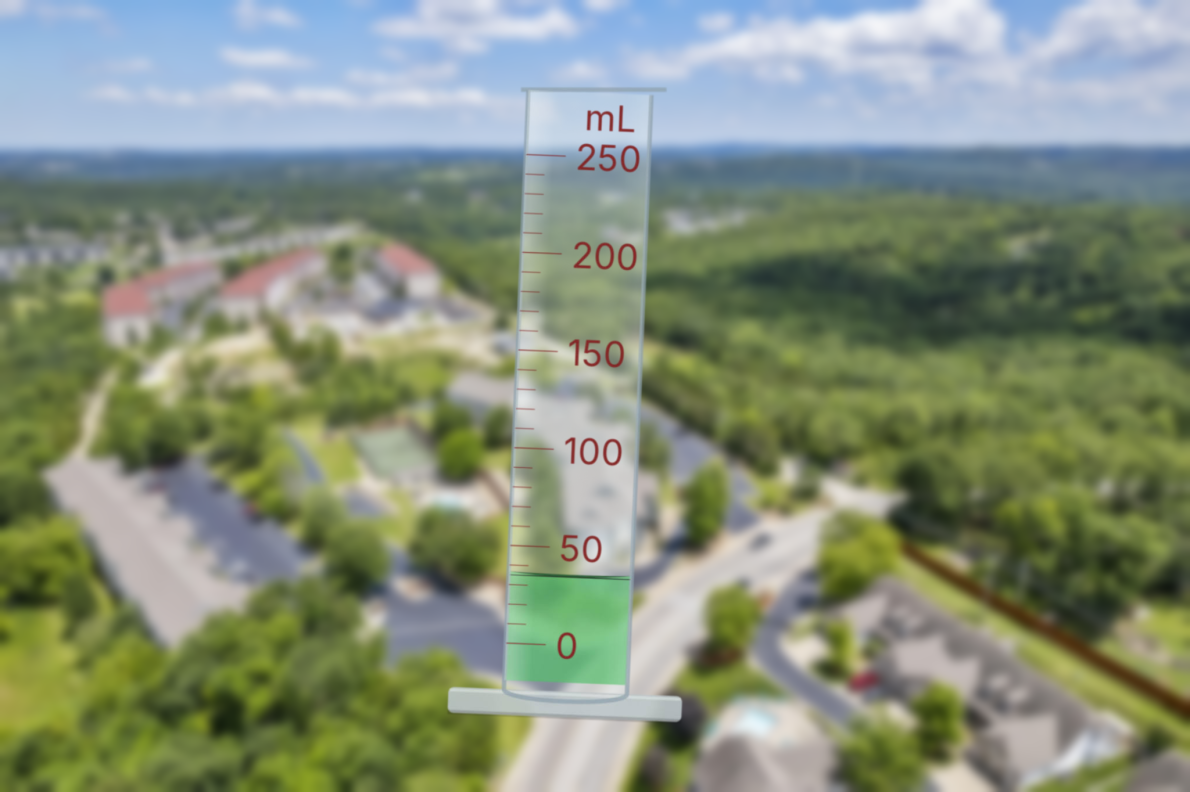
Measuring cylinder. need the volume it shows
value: 35 mL
